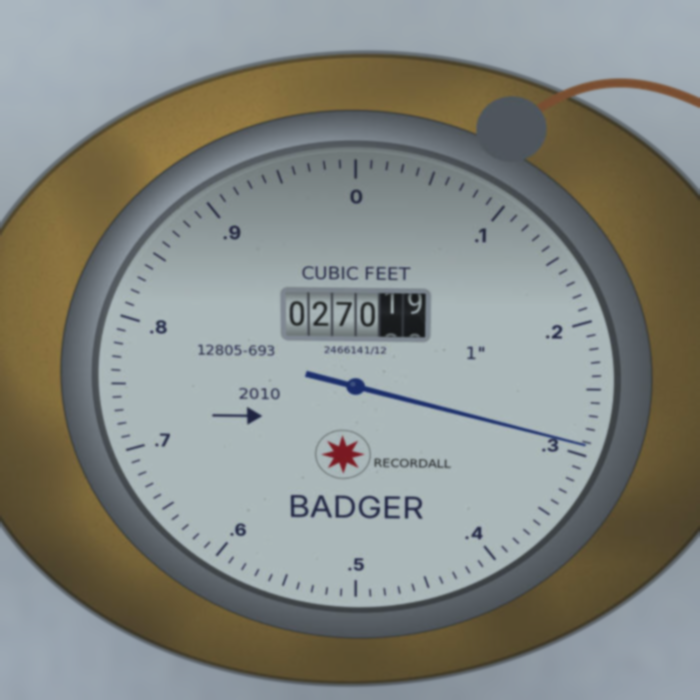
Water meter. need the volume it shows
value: 27019.29 ft³
